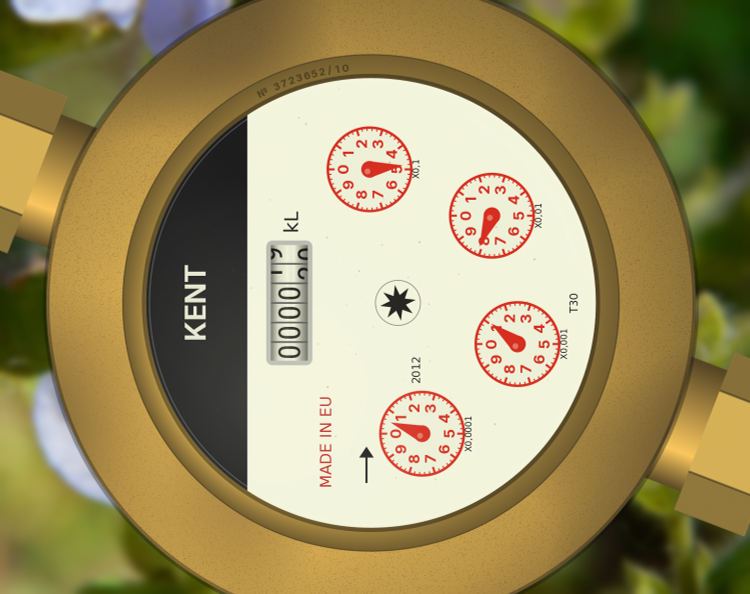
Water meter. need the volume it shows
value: 19.4810 kL
